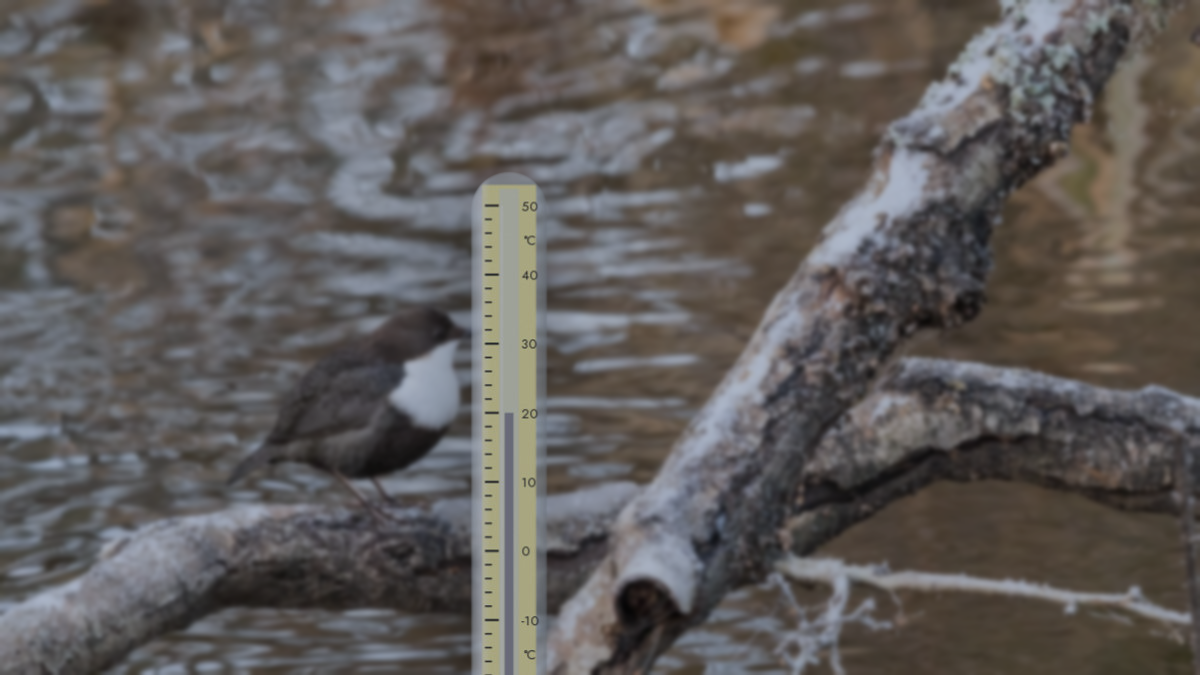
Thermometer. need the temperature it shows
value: 20 °C
